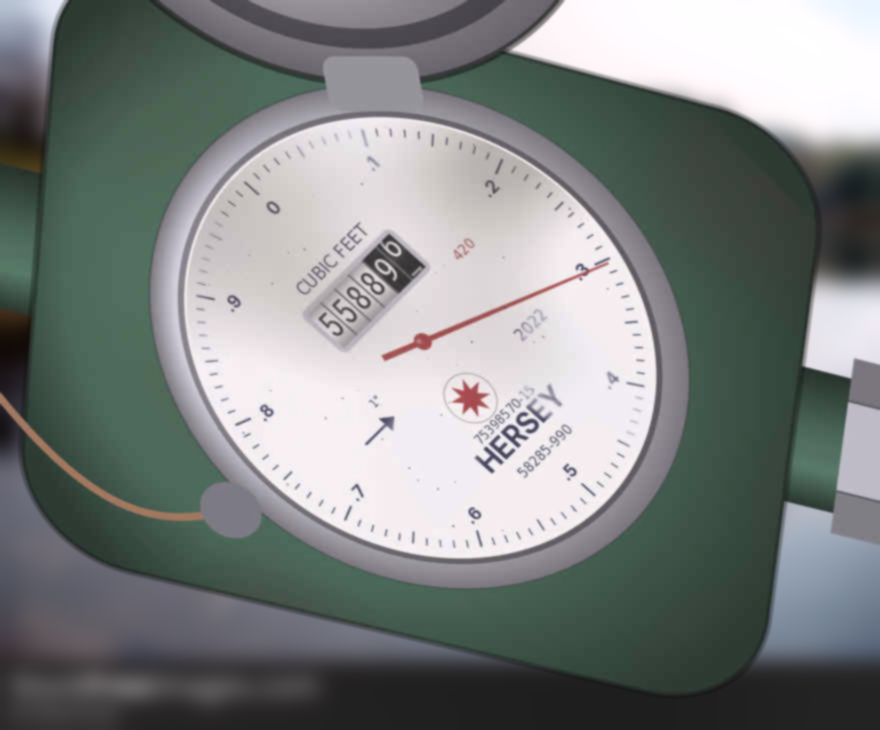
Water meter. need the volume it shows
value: 558896.30 ft³
